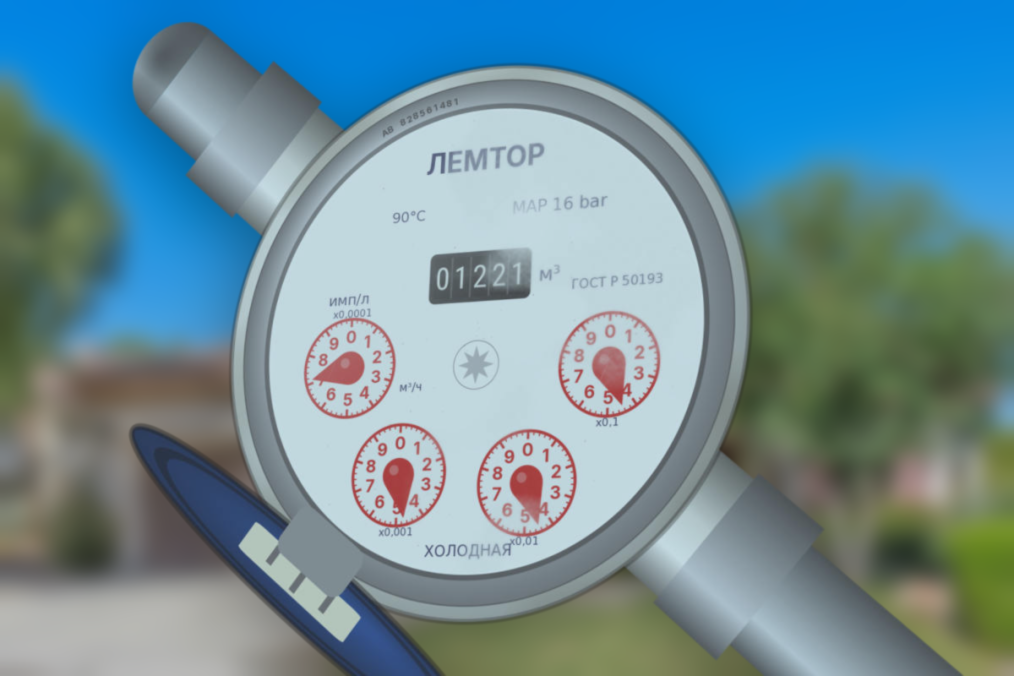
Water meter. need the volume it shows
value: 1221.4447 m³
